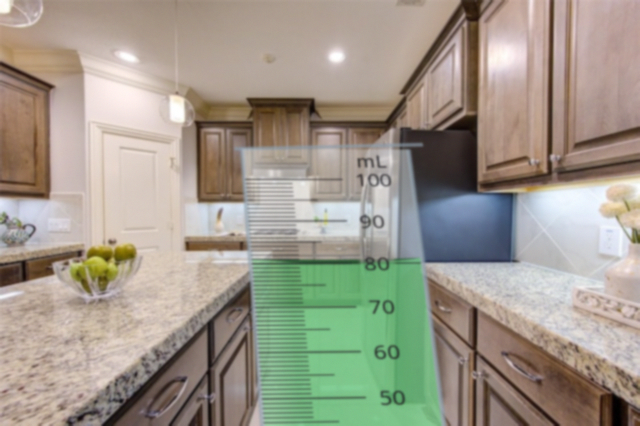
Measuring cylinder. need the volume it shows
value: 80 mL
